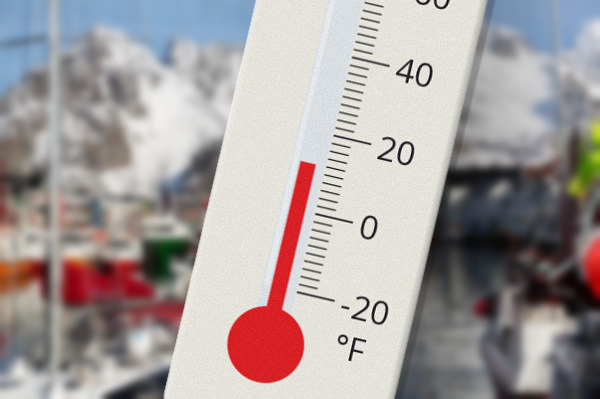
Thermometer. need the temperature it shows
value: 12 °F
